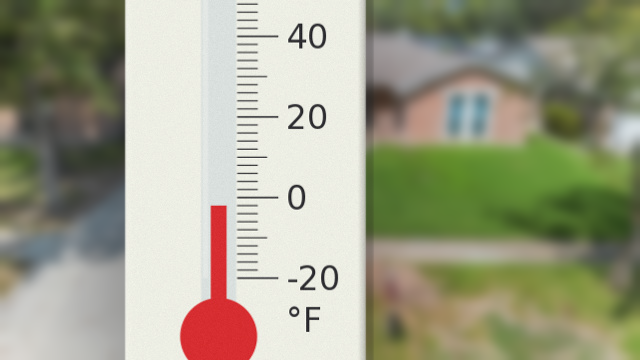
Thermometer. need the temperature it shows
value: -2 °F
